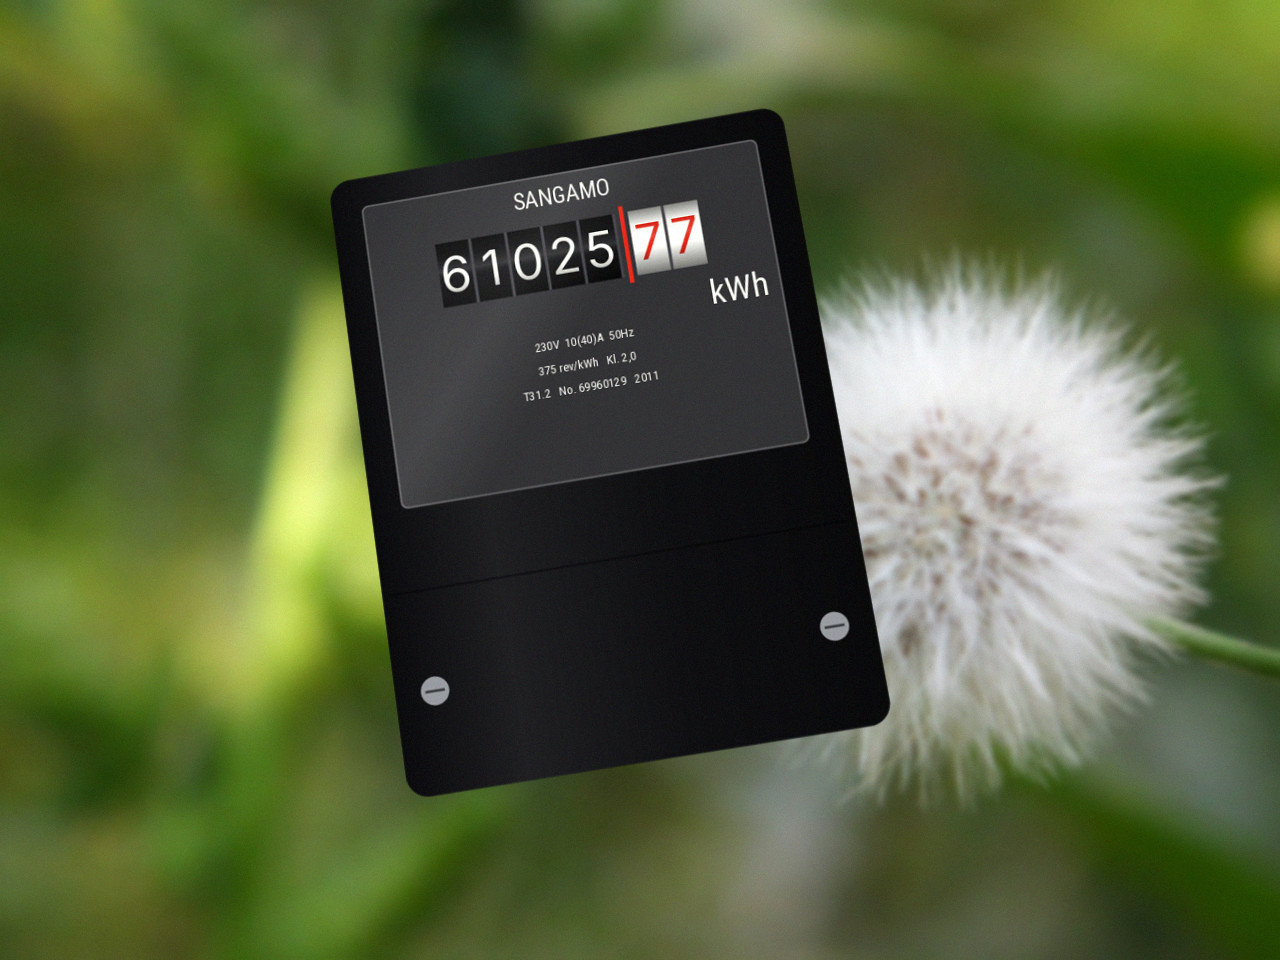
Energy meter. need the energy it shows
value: 61025.77 kWh
